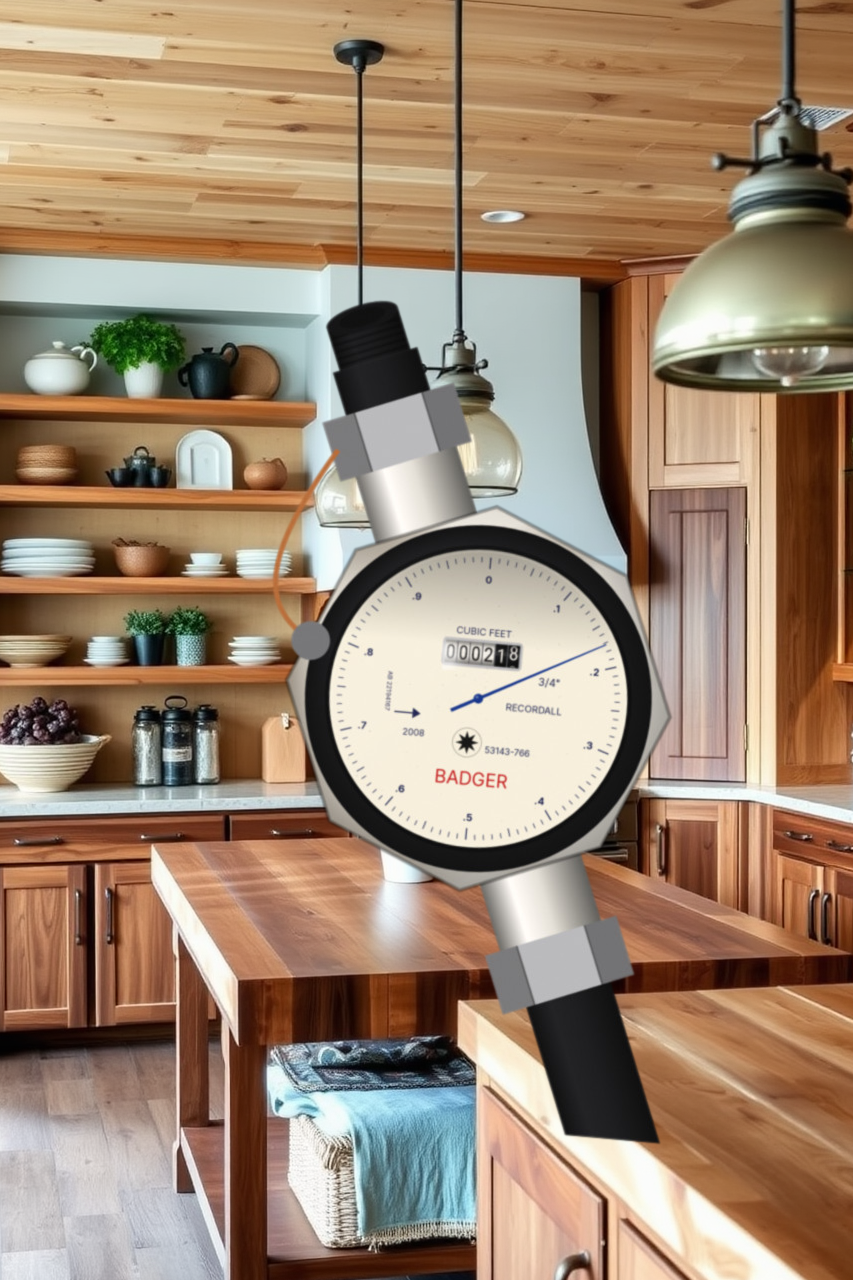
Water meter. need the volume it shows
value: 218.17 ft³
